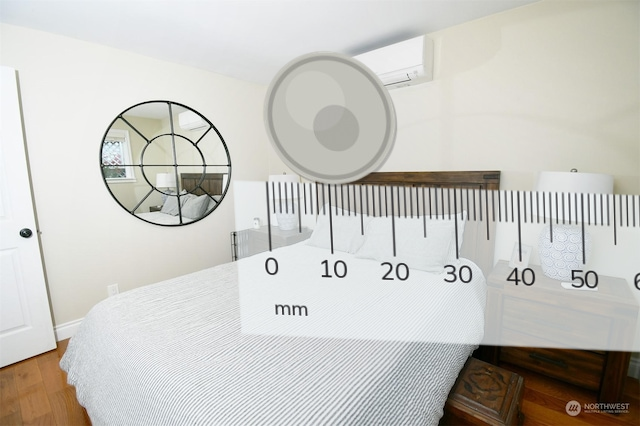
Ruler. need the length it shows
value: 21 mm
